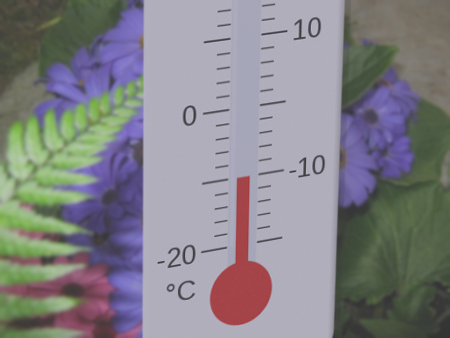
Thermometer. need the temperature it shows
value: -10 °C
